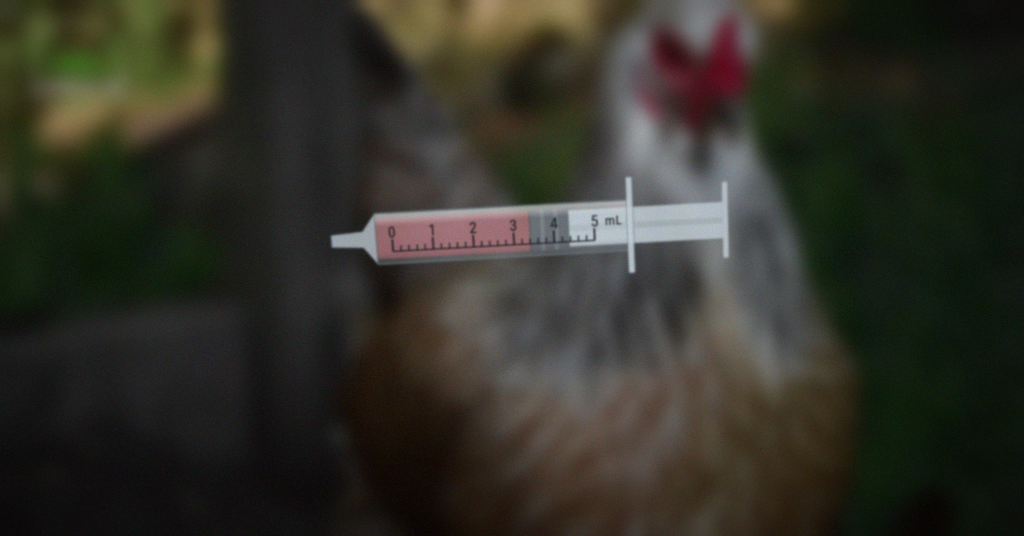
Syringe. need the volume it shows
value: 3.4 mL
